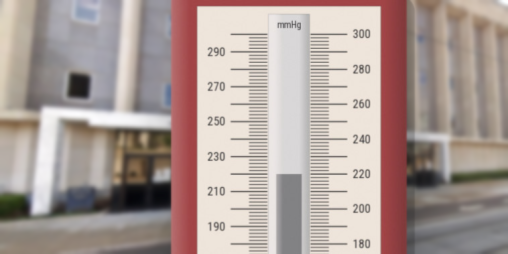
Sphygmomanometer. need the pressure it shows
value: 220 mmHg
